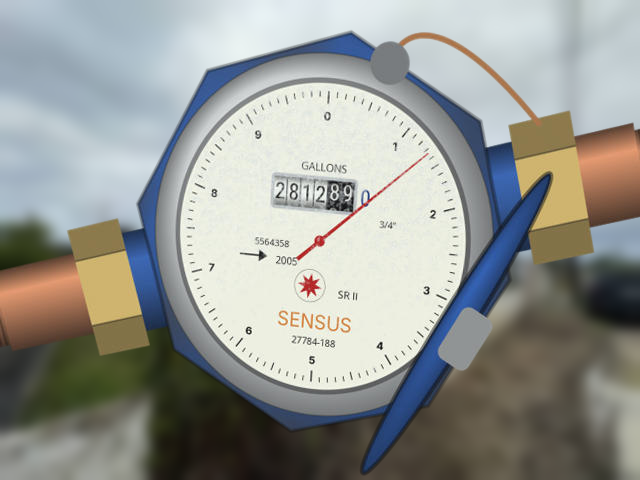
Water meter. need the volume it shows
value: 2812891.3 gal
